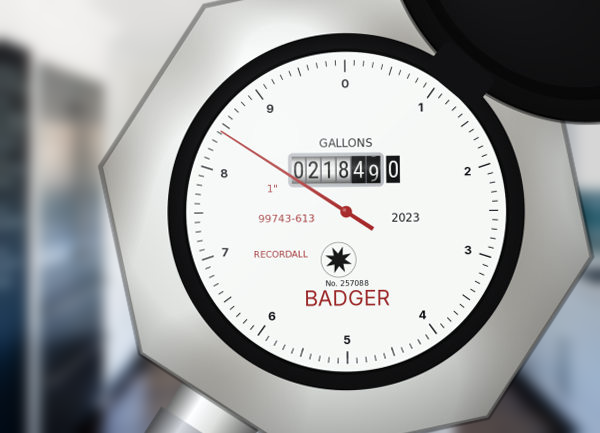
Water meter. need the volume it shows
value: 218488.4 gal
